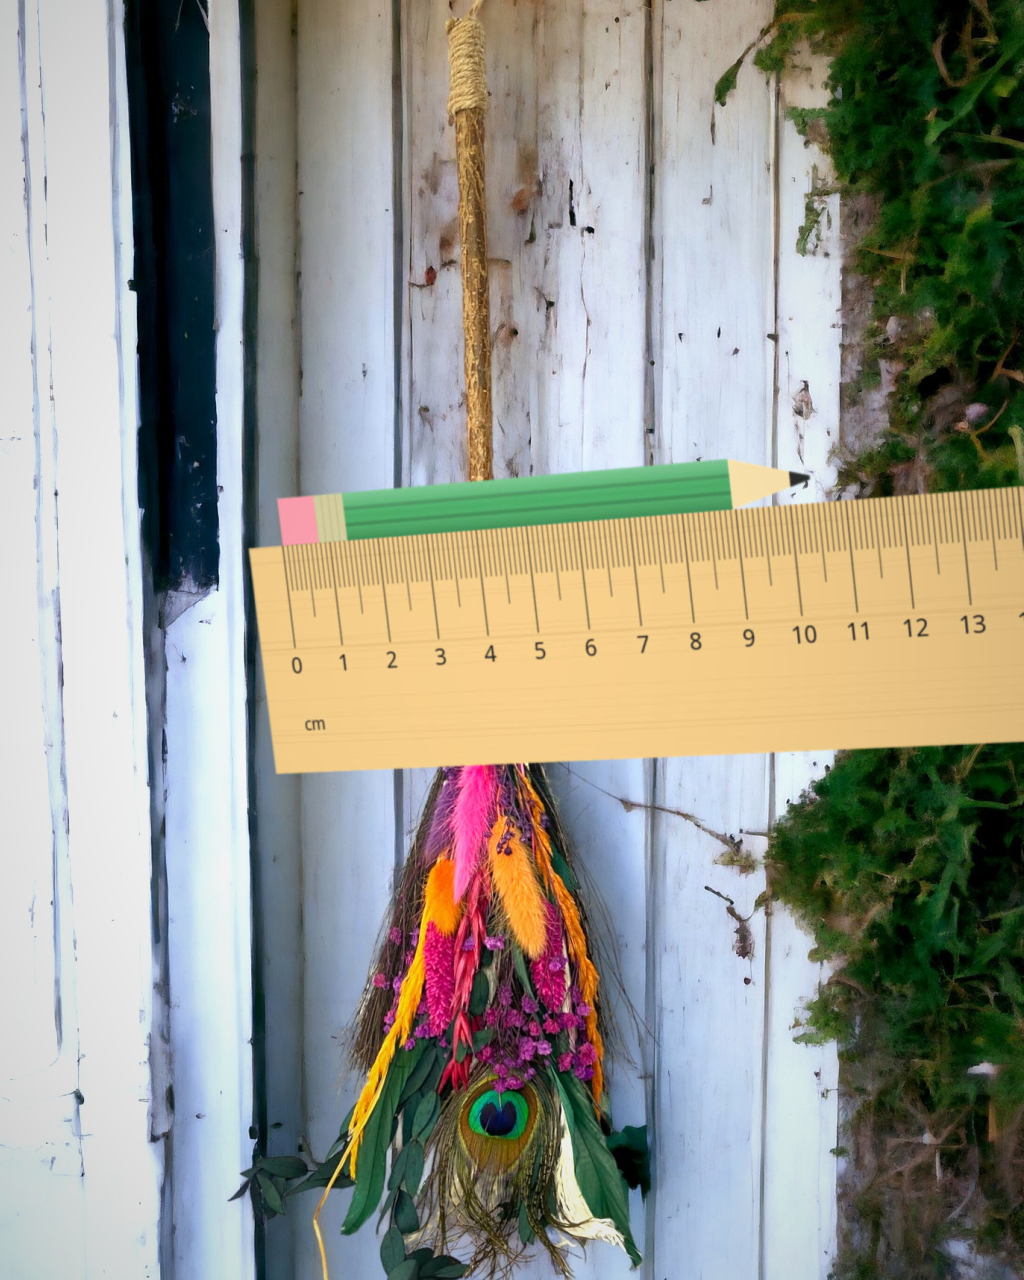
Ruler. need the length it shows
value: 10.4 cm
